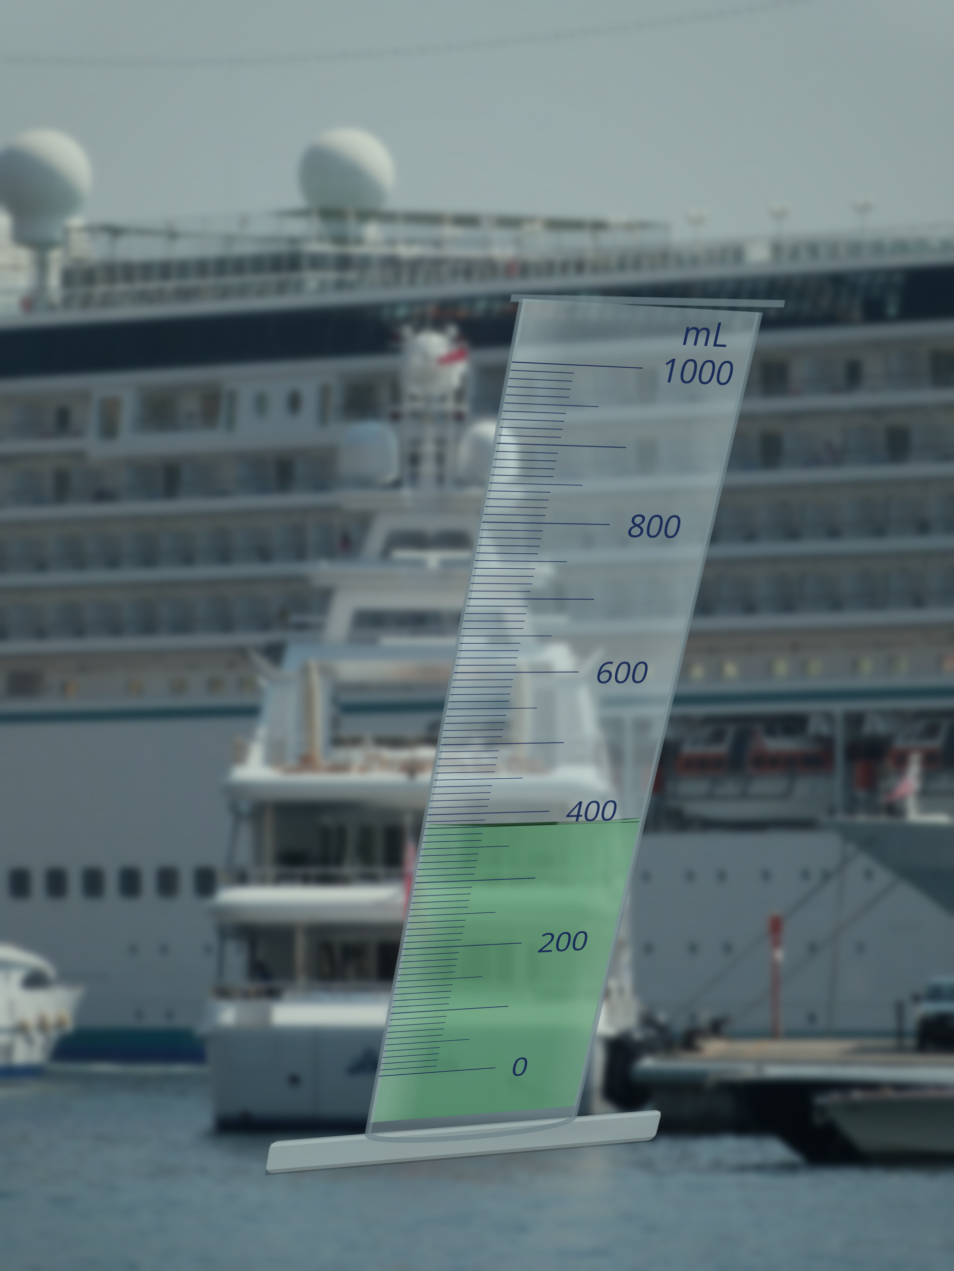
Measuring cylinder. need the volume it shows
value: 380 mL
